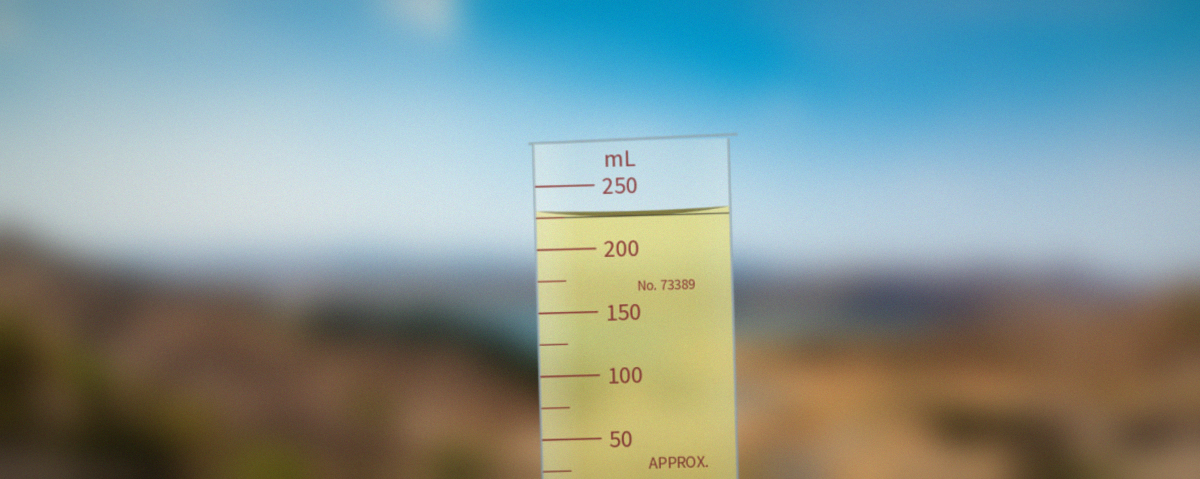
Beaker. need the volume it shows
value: 225 mL
